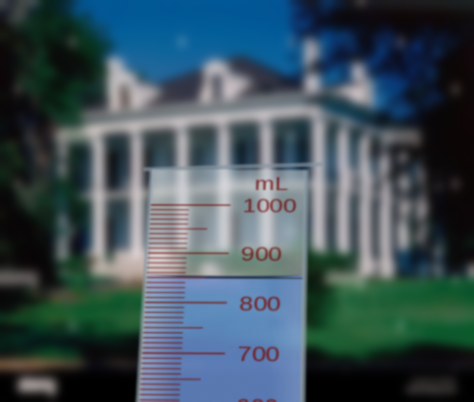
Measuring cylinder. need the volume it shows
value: 850 mL
